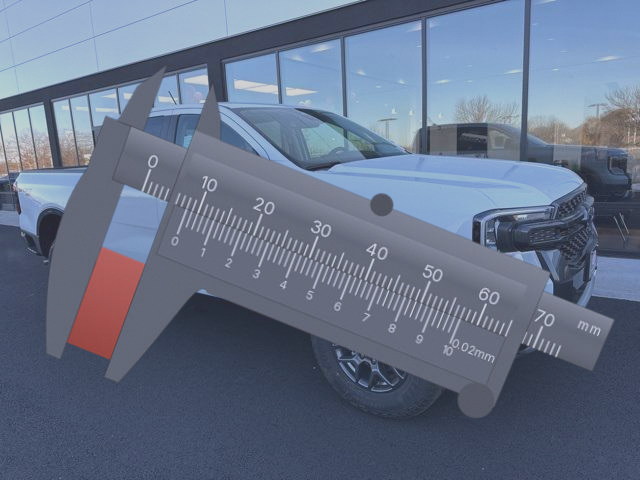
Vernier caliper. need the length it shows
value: 8.0 mm
